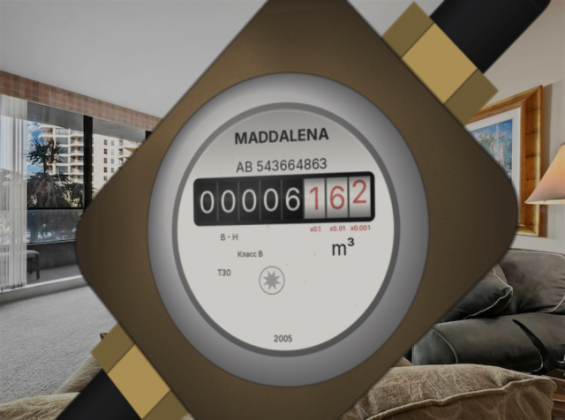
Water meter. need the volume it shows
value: 6.162 m³
